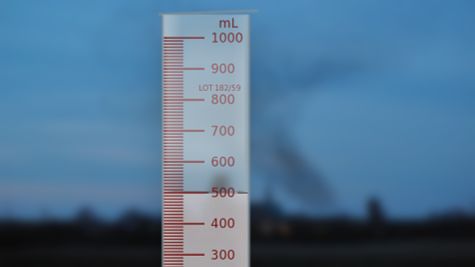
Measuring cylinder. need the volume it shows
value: 500 mL
